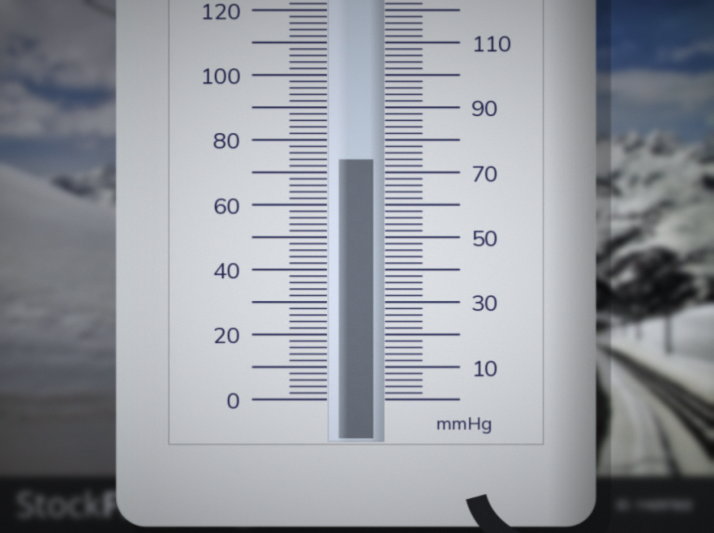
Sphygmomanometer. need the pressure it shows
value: 74 mmHg
